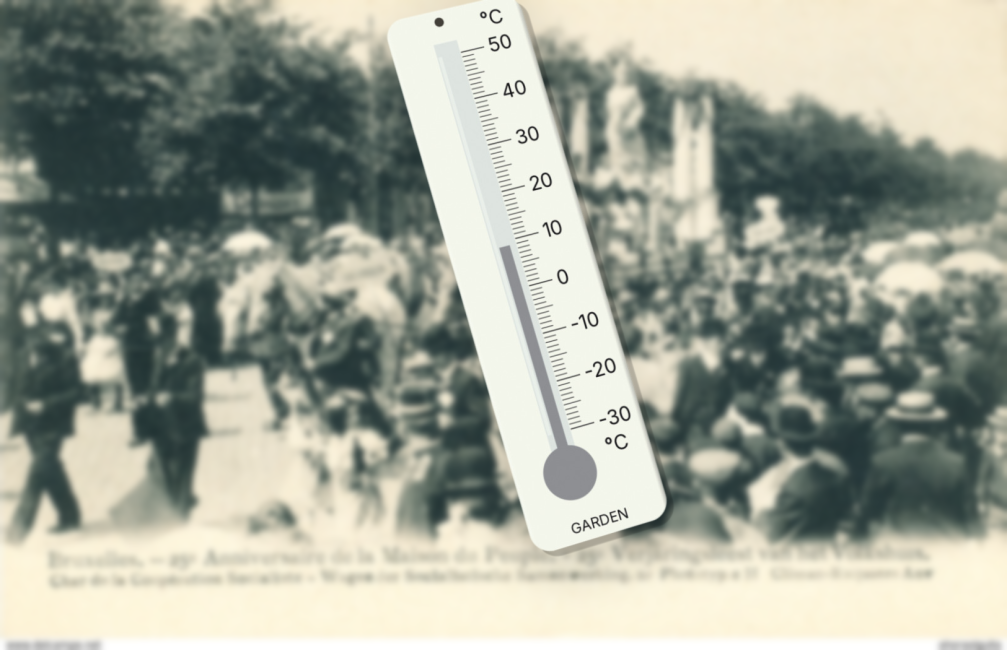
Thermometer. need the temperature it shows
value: 9 °C
